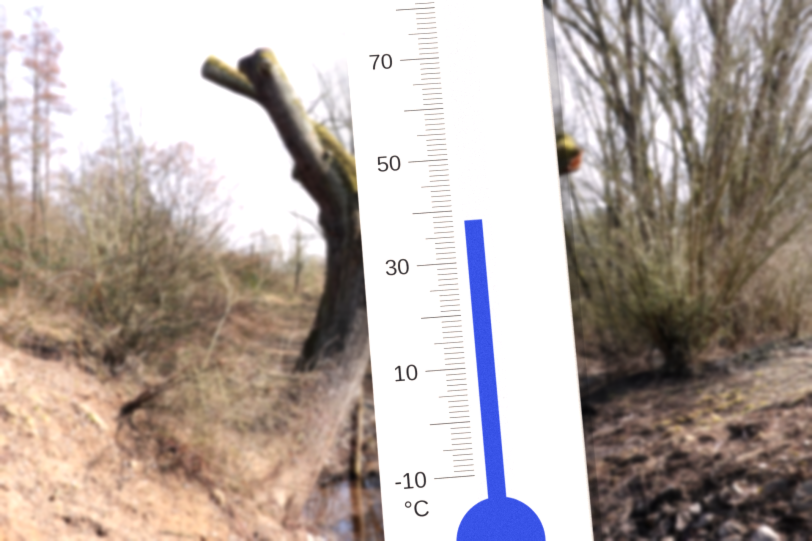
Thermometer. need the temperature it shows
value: 38 °C
